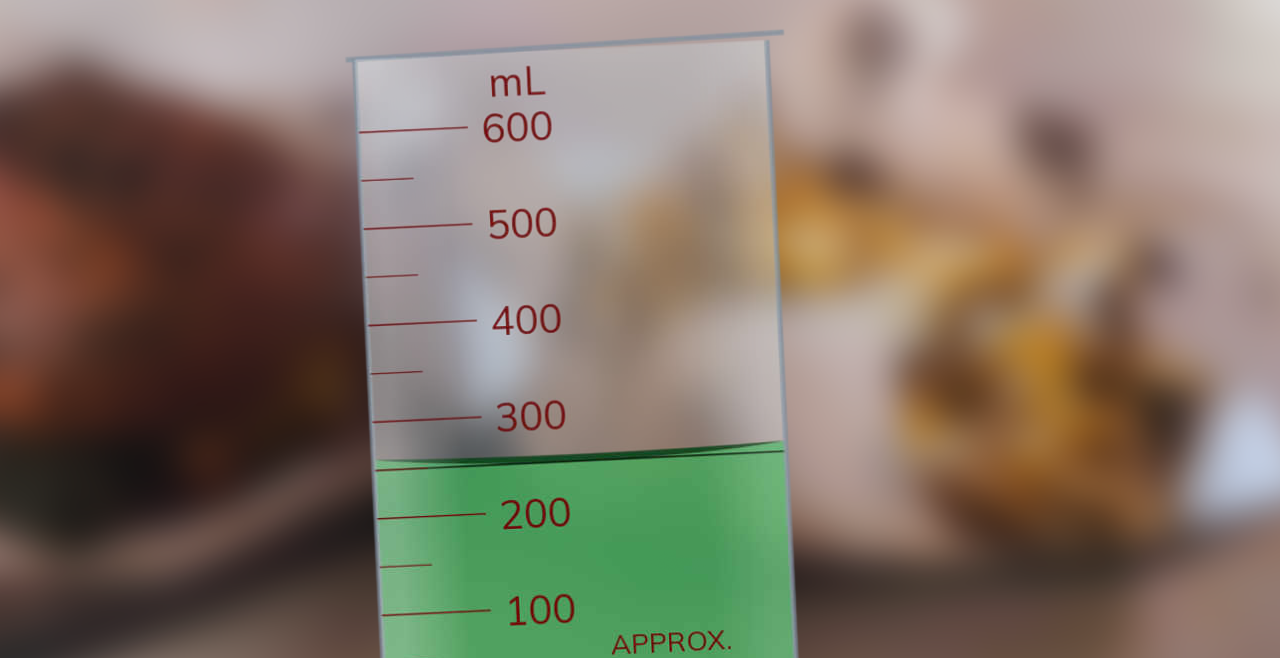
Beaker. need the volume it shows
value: 250 mL
